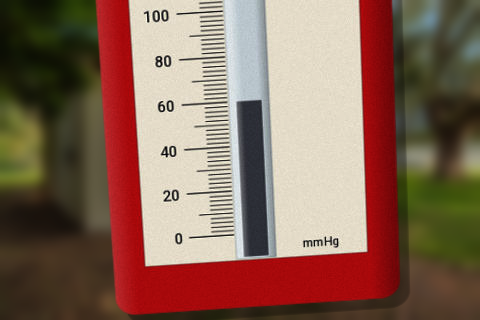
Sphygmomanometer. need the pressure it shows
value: 60 mmHg
